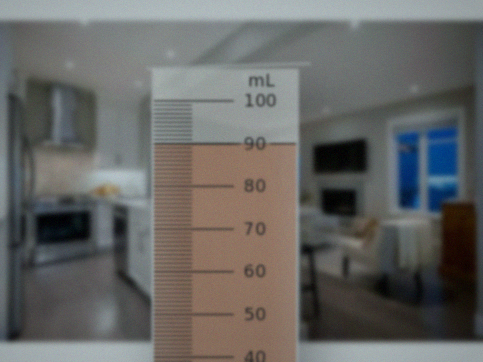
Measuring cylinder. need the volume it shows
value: 90 mL
